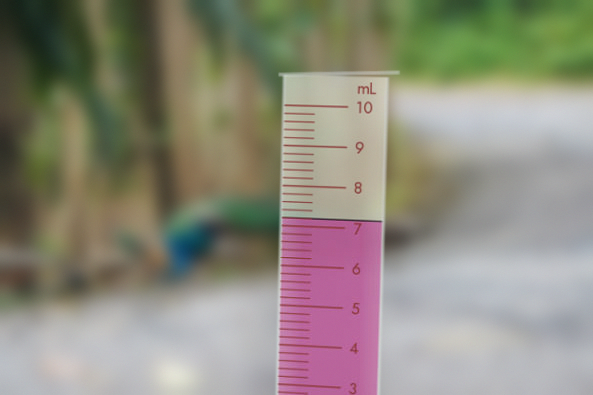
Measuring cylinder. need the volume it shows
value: 7.2 mL
